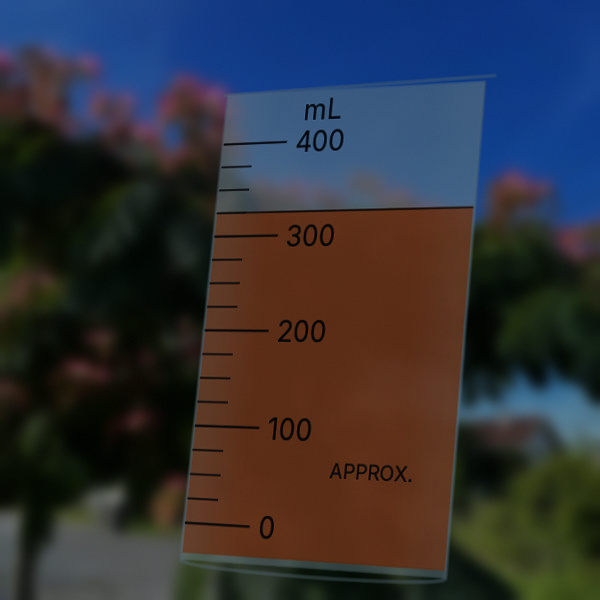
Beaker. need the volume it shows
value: 325 mL
